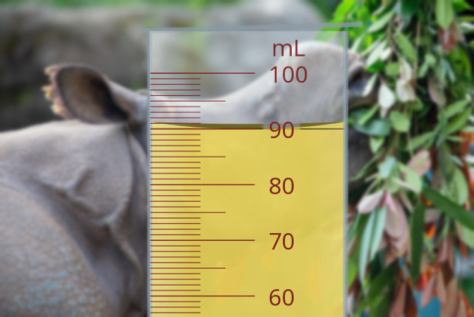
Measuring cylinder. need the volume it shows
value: 90 mL
